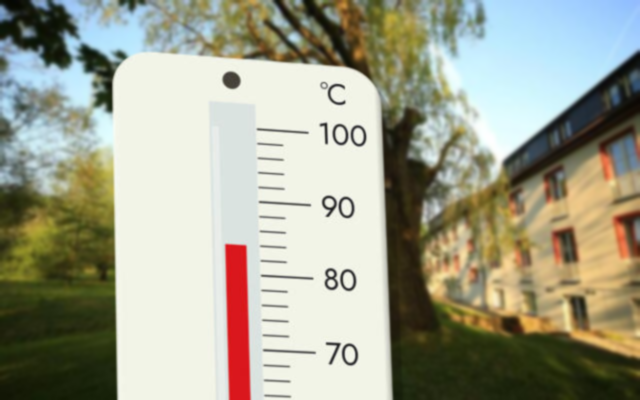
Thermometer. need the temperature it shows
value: 84 °C
